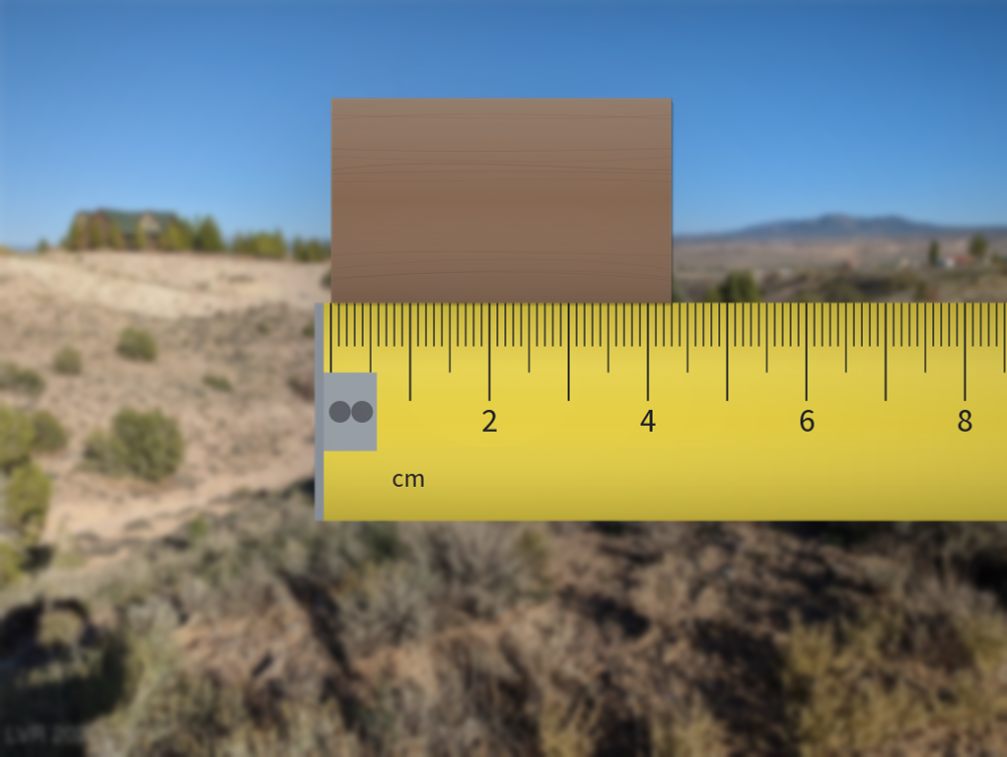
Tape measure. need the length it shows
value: 4.3 cm
